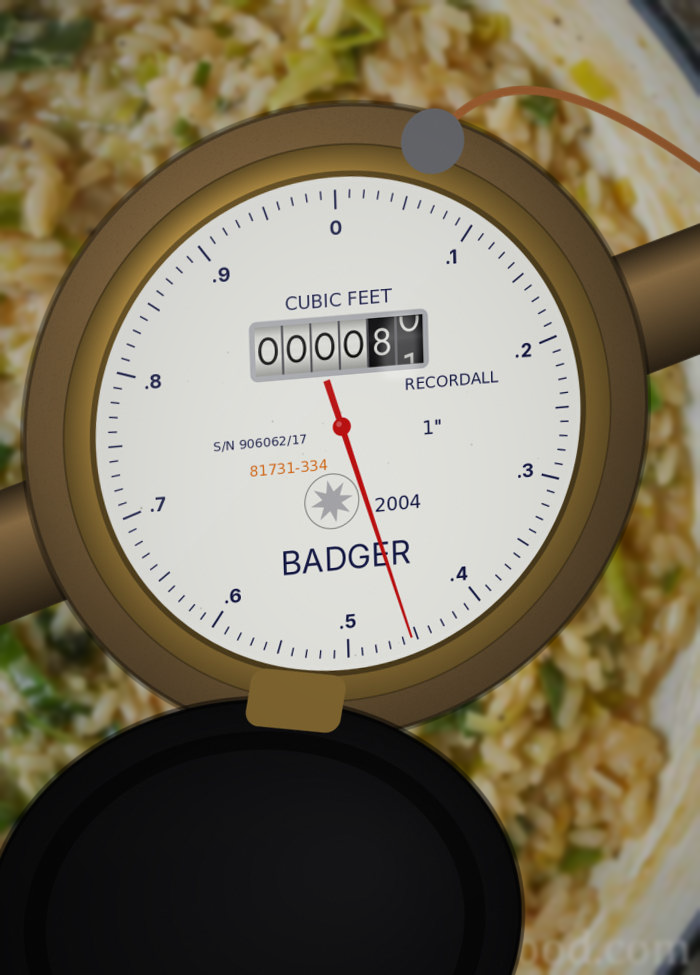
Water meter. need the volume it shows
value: 80.45 ft³
